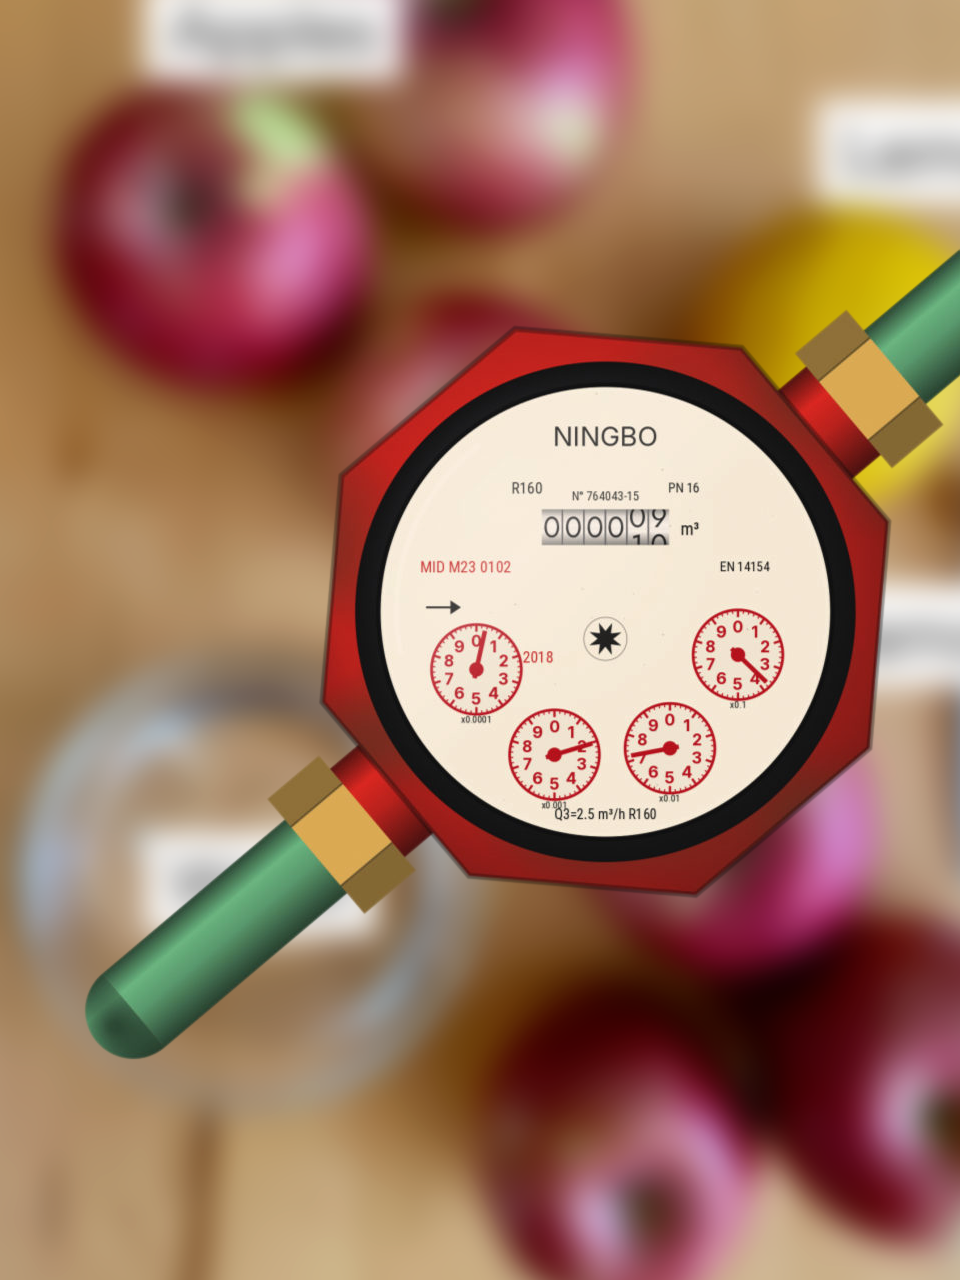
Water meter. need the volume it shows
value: 9.3720 m³
